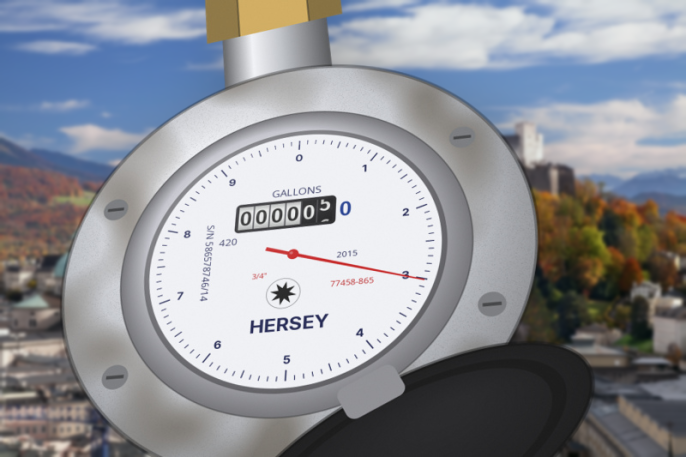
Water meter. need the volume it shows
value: 53.0 gal
